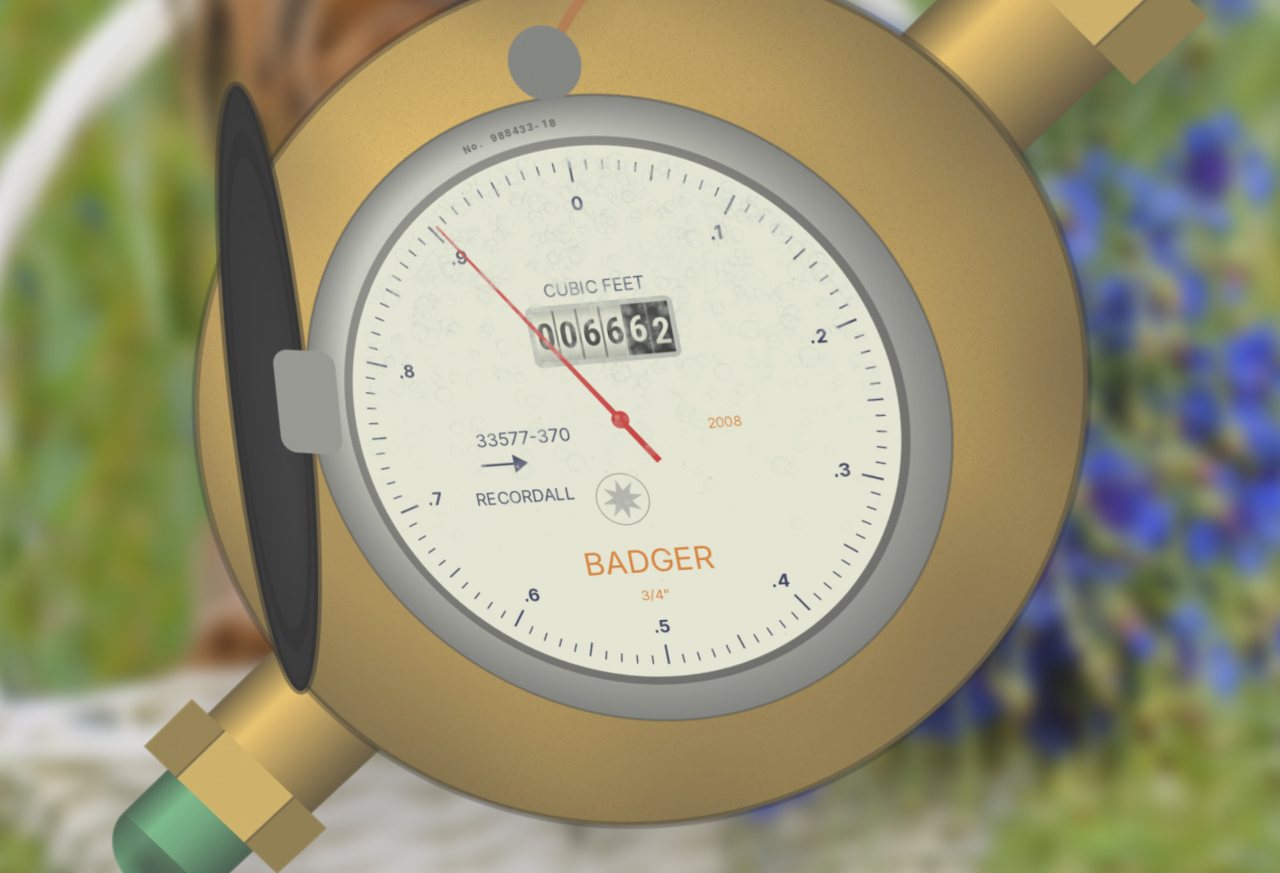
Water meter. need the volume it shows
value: 6661.90 ft³
